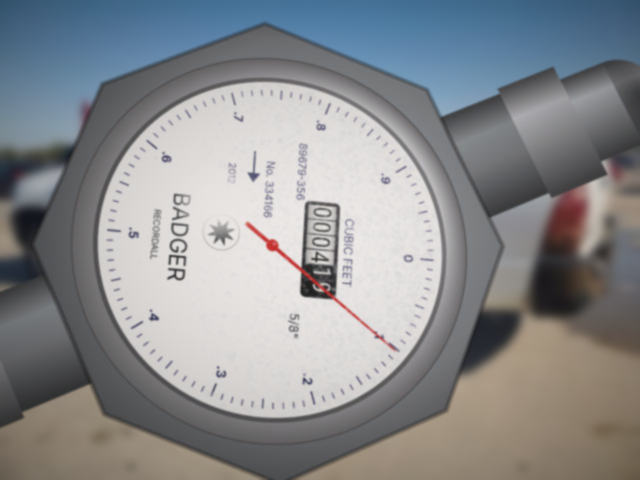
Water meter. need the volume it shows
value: 419.10 ft³
